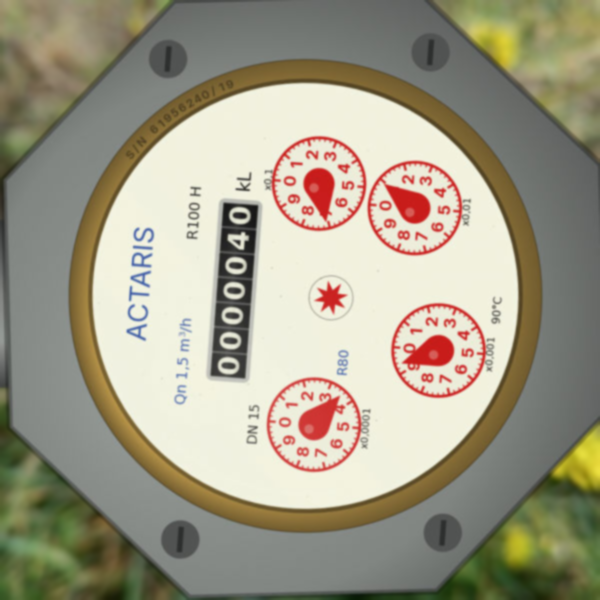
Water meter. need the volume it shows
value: 40.7093 kL
